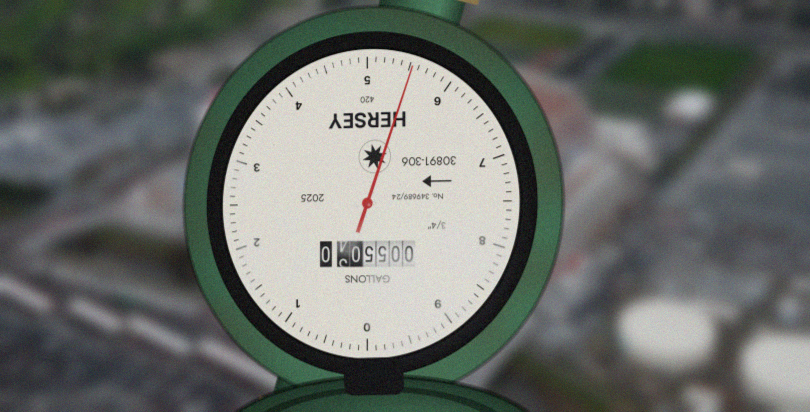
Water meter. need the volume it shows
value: 55035.5 gal
